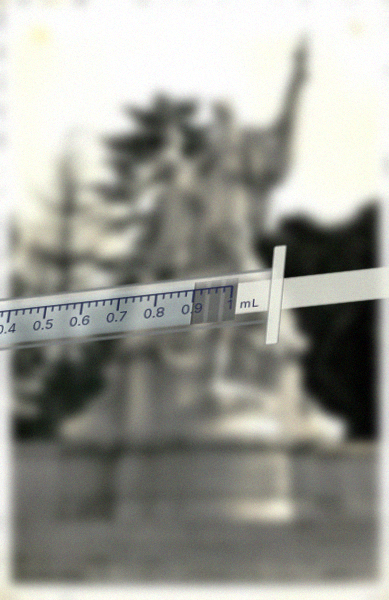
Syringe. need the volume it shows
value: 0.9 mL
